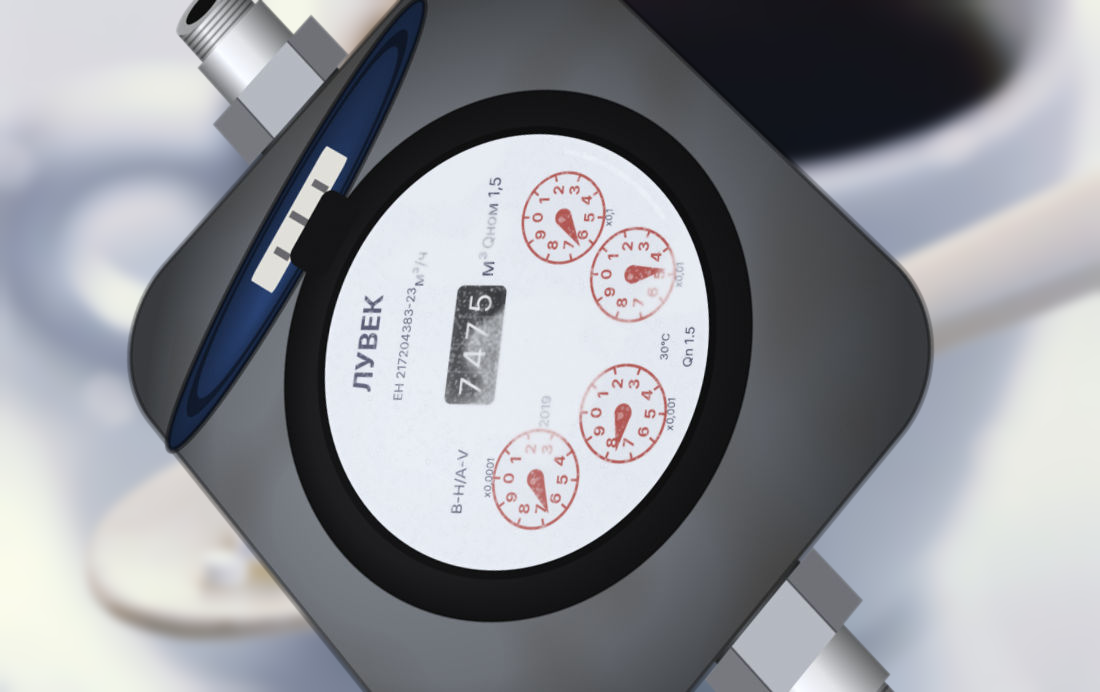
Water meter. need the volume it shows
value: 7475.6476 m³
